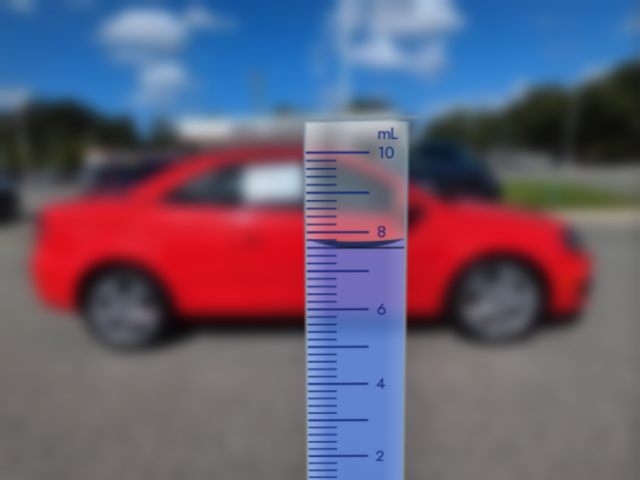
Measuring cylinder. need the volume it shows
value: 7.6 mL
